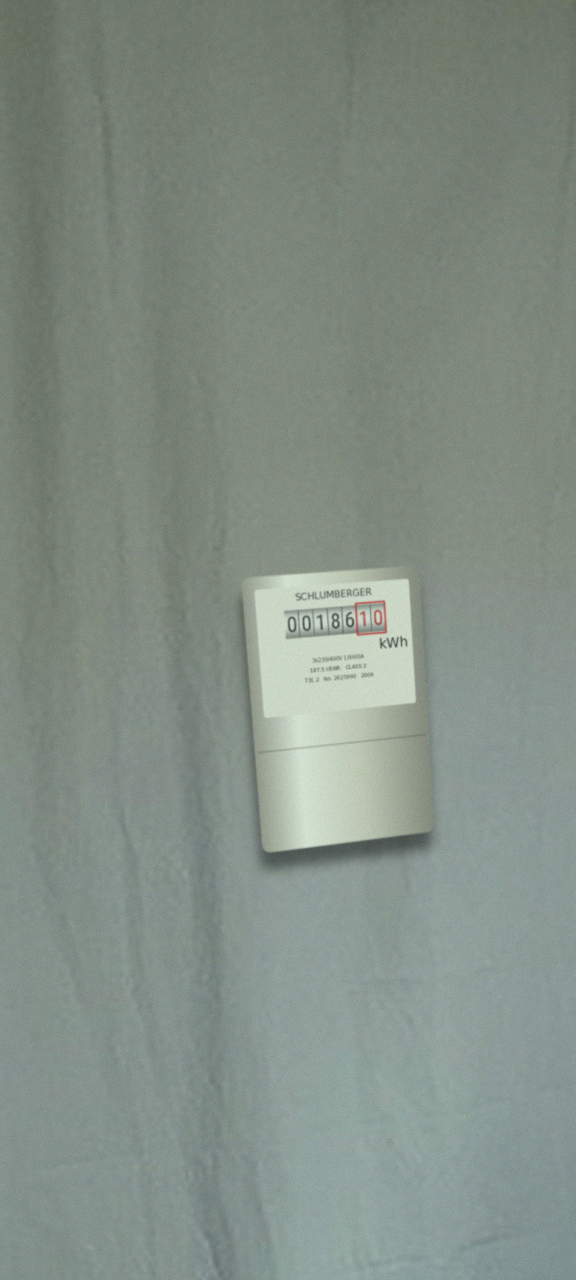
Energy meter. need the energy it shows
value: 186.10 kWh
